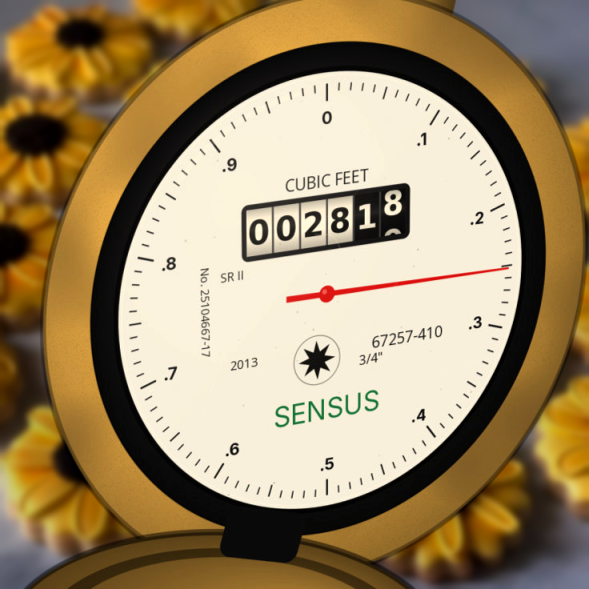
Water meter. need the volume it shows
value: 2818.25 ft³
